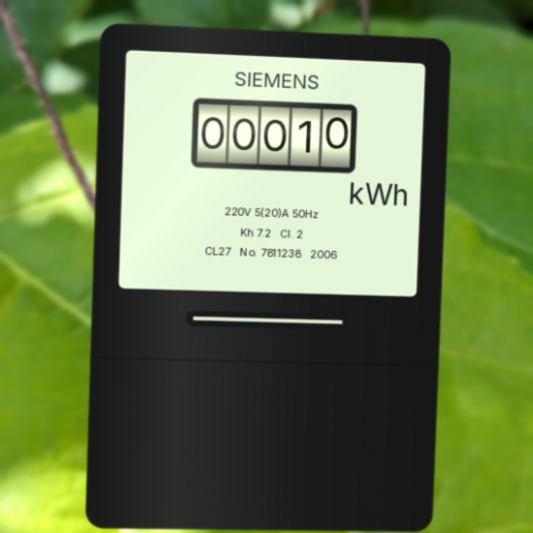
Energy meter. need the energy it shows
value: 10 kWh
